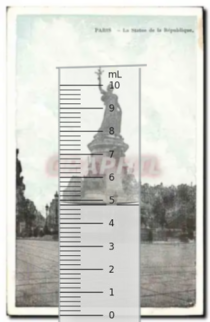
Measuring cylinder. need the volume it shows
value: 4.8 mL
